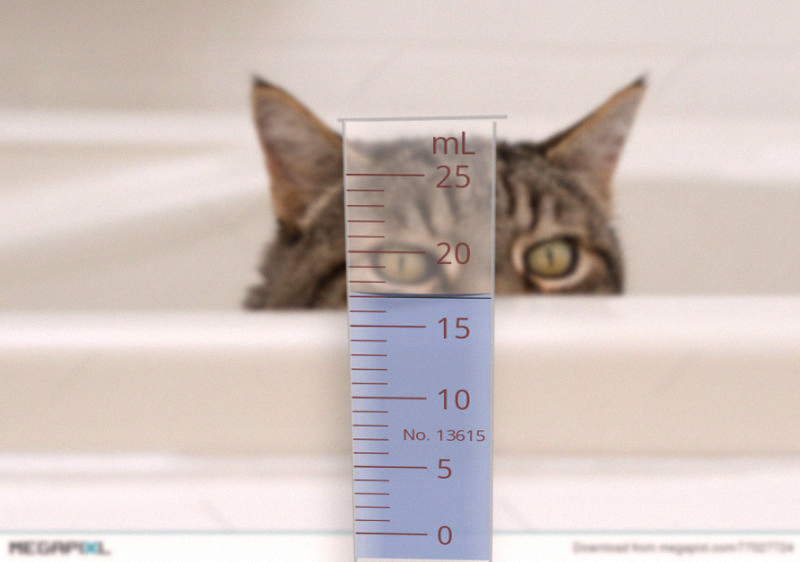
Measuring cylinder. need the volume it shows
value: 17 mL
